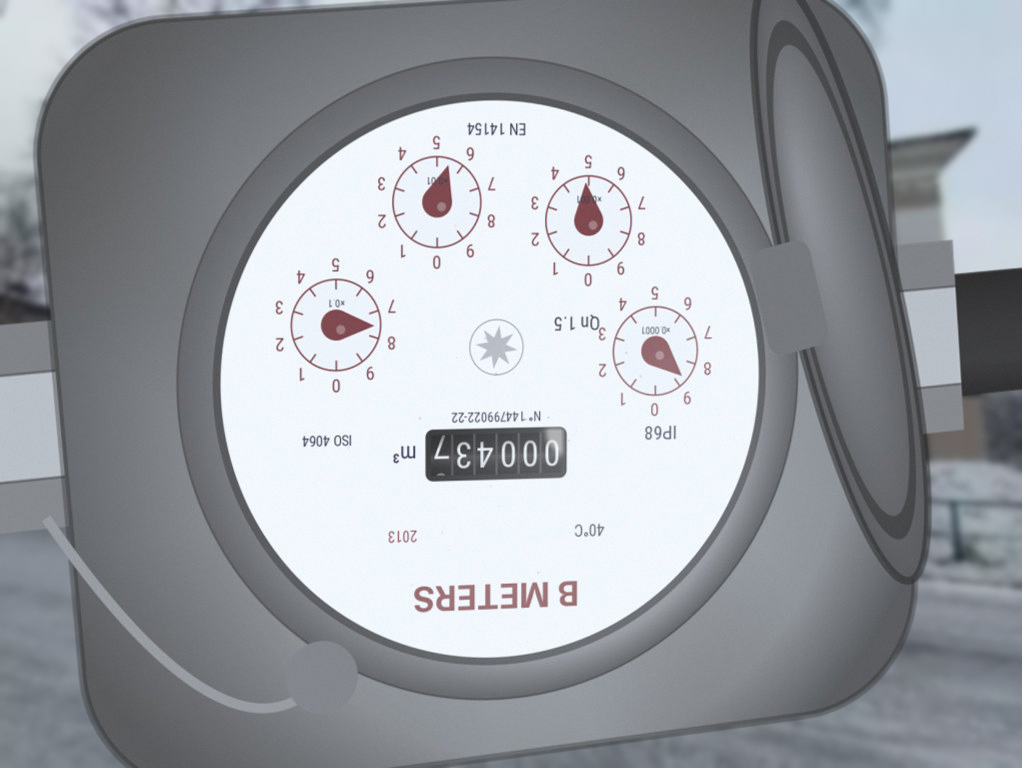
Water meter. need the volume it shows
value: 436.7548 m³
